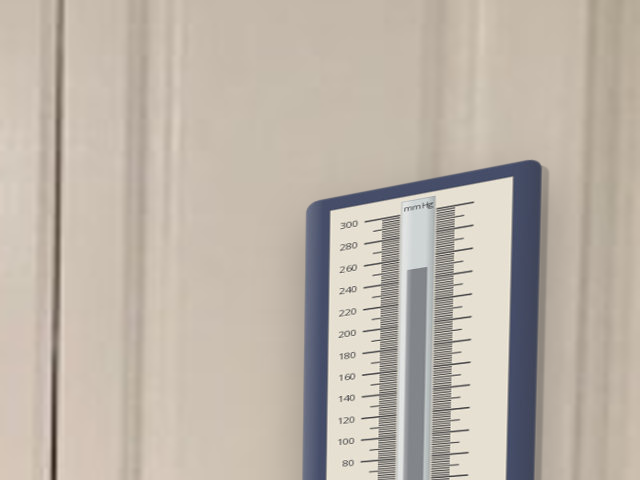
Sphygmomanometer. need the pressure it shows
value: 250 mmHg
